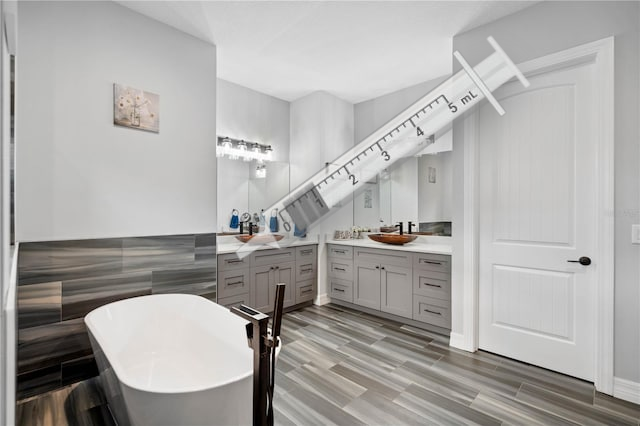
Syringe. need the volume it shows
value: 0.2 mL
